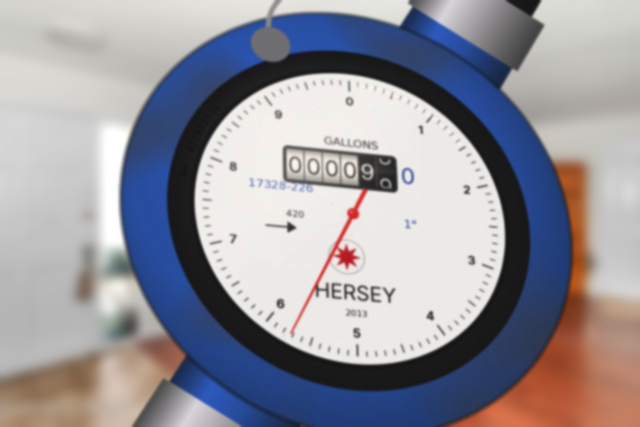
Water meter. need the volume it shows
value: 985.7 gal
